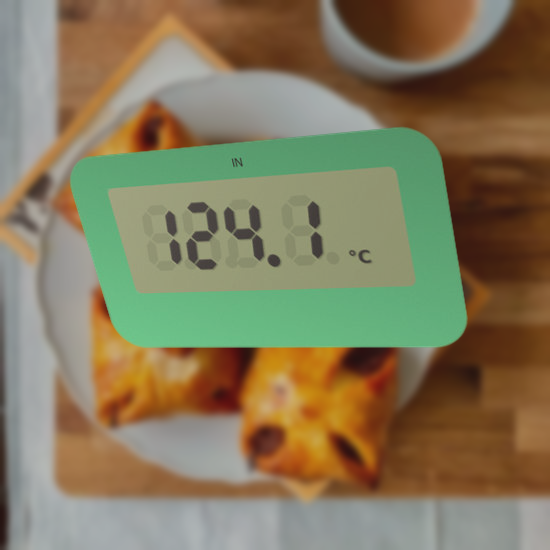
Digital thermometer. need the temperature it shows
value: 124.1 °C
